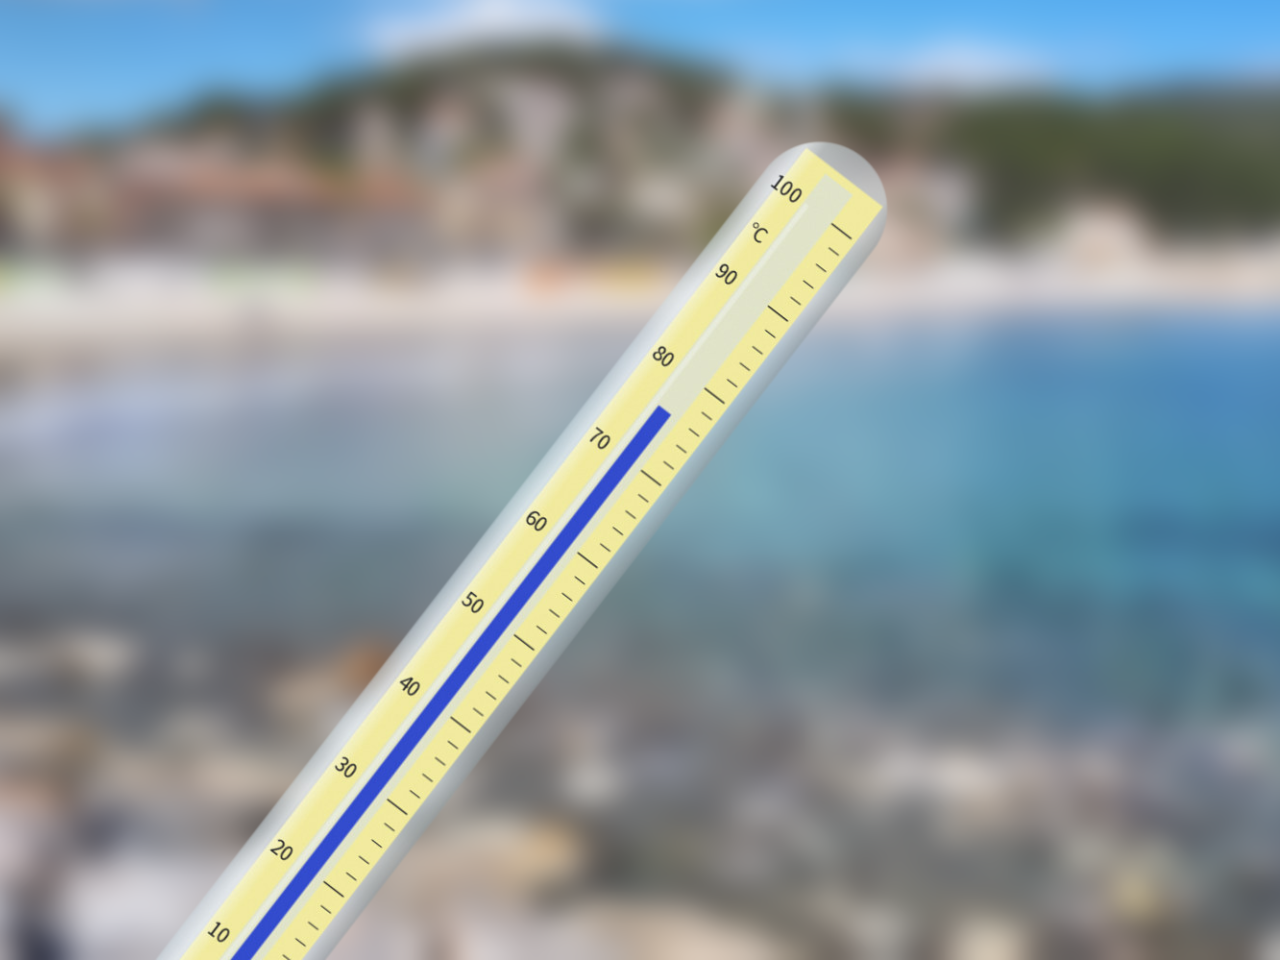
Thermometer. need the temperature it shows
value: 76 °C
